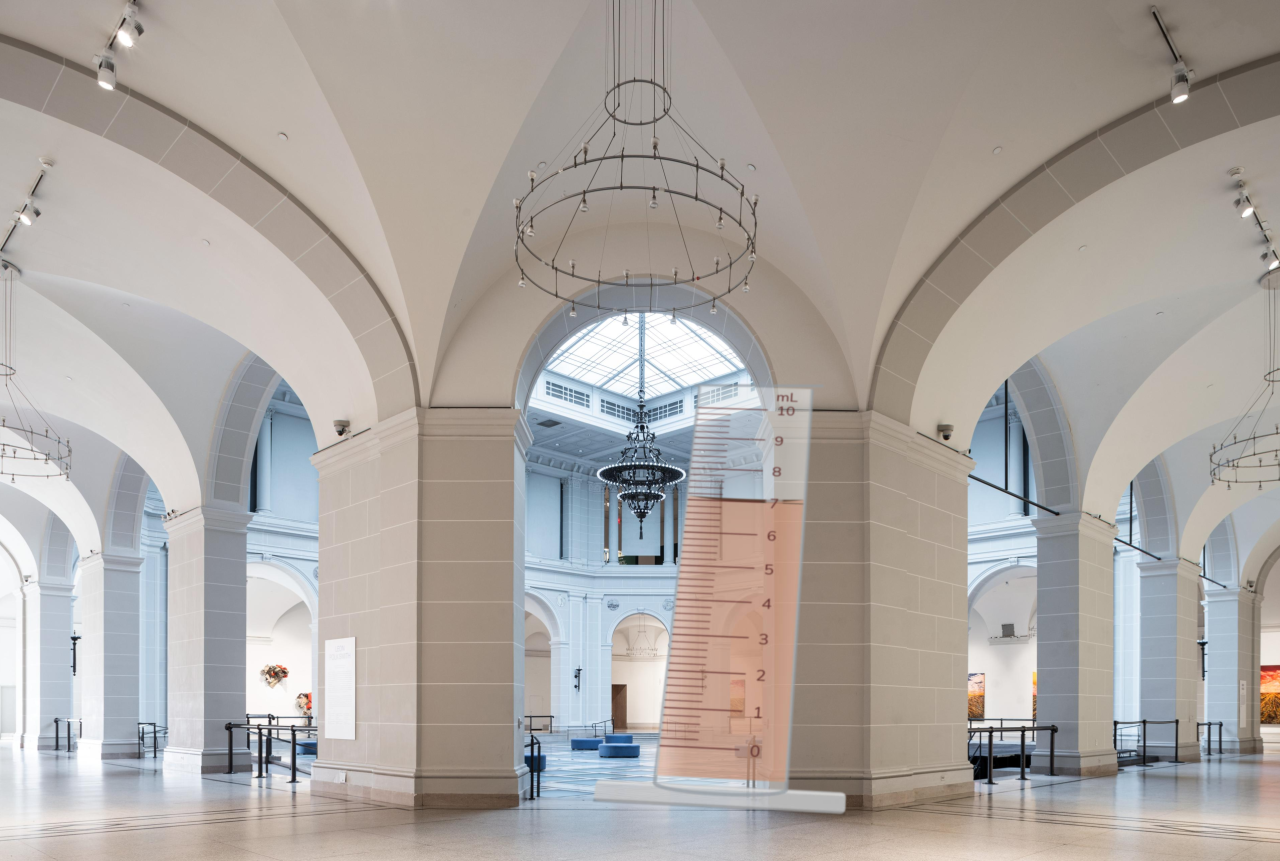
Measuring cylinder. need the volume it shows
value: 7 mL
